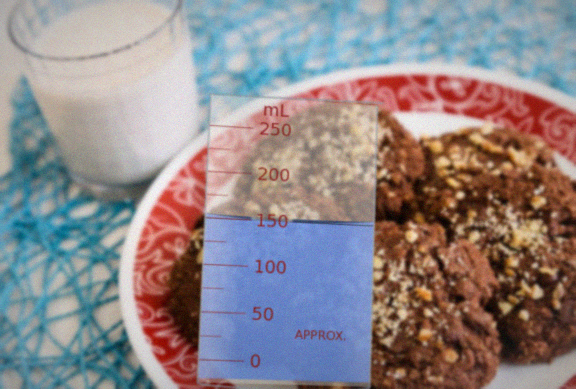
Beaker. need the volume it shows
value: 150 mL
